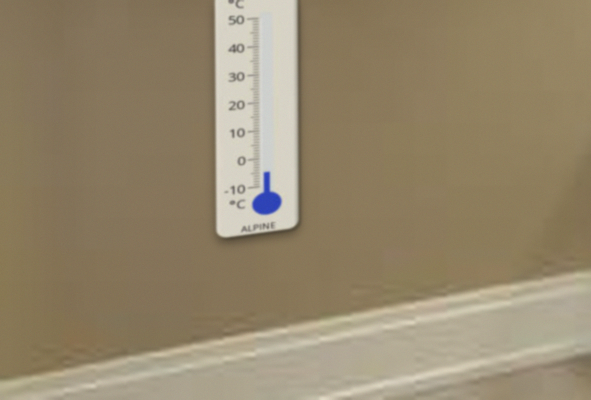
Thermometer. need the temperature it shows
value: -5 °C
